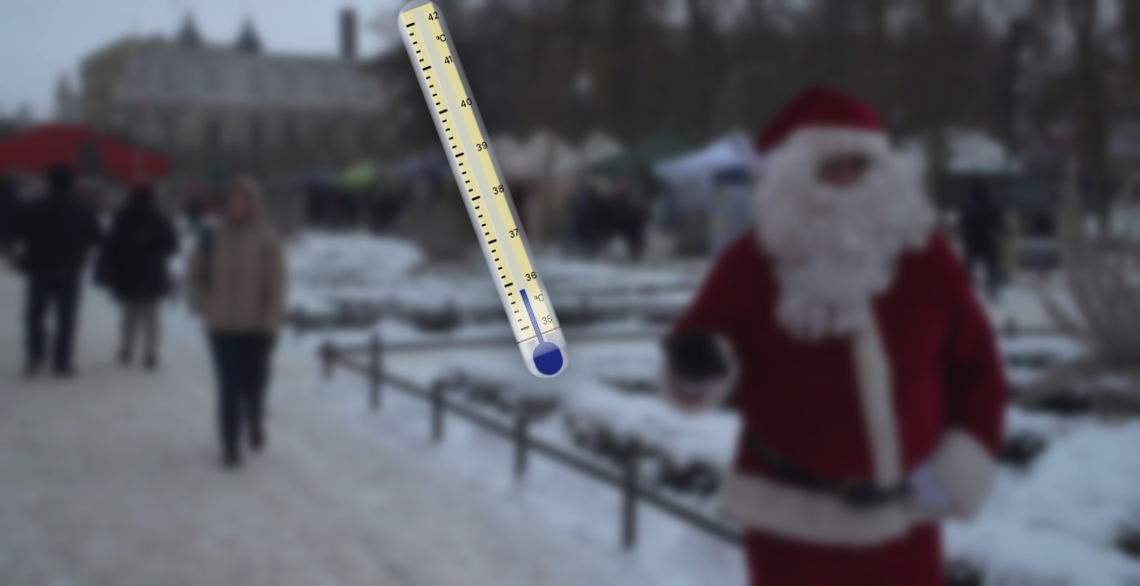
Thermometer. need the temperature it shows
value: 35.8 °C
